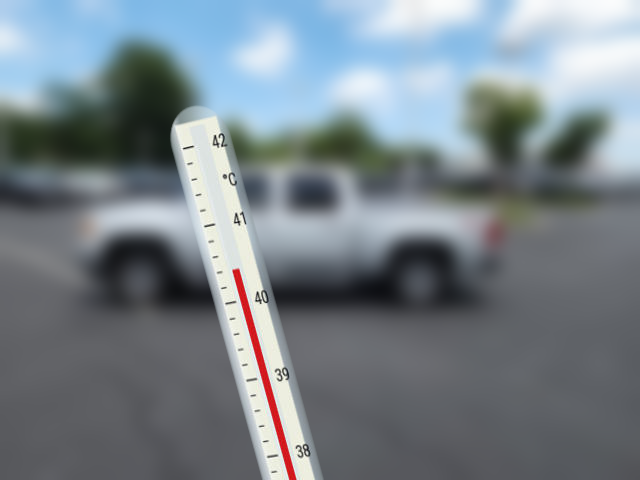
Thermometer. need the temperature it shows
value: 40.4 °C
